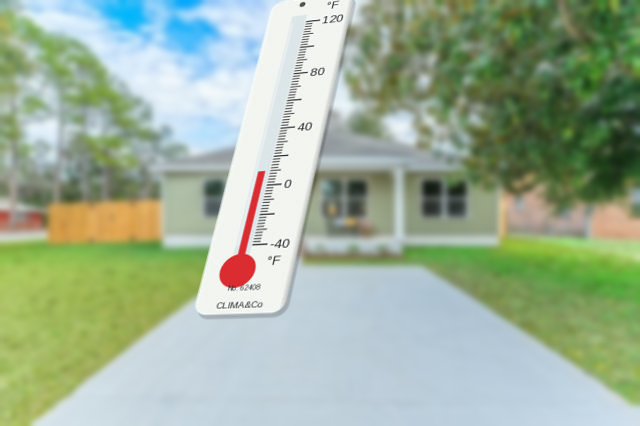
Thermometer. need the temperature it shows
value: 10 °F
